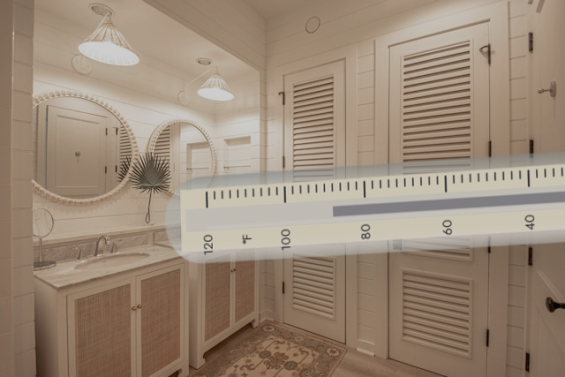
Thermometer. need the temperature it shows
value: 88 °F
